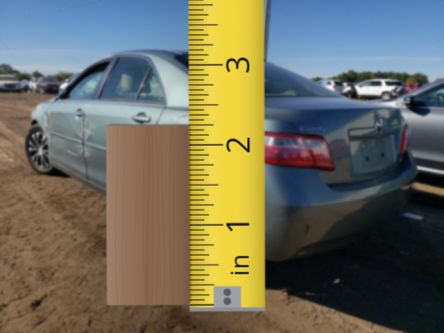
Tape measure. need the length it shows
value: 2.25 in
